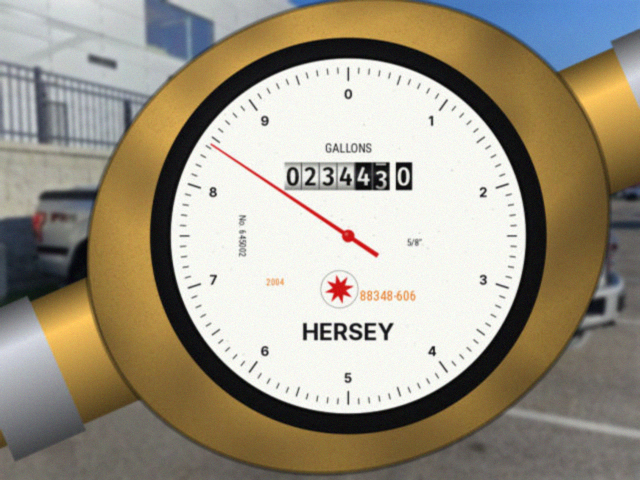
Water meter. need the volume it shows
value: 234428.4 gal
